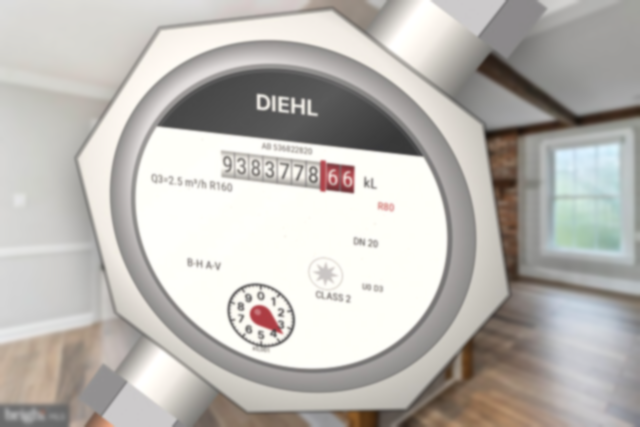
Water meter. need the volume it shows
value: 9383778.663 kL
